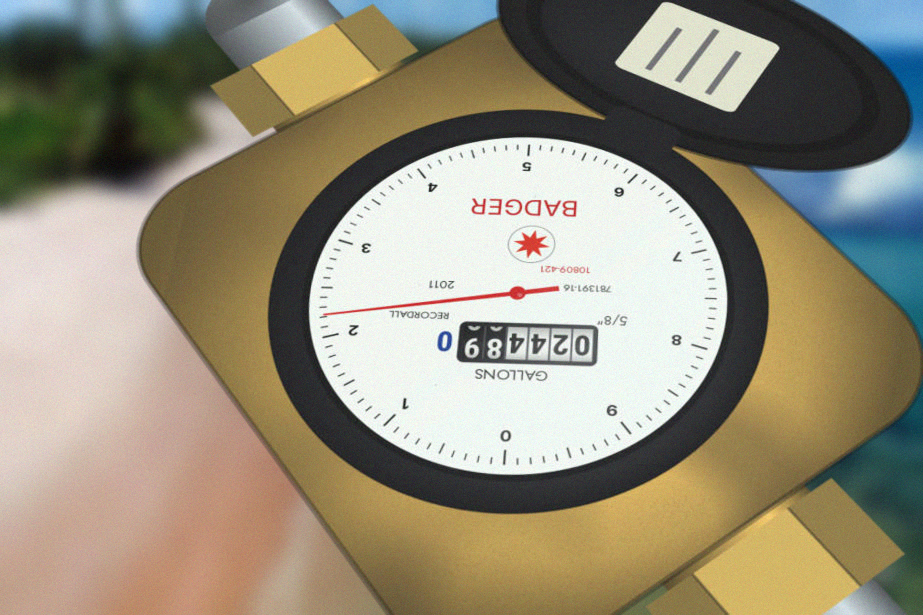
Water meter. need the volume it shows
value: 244892.2 gal
